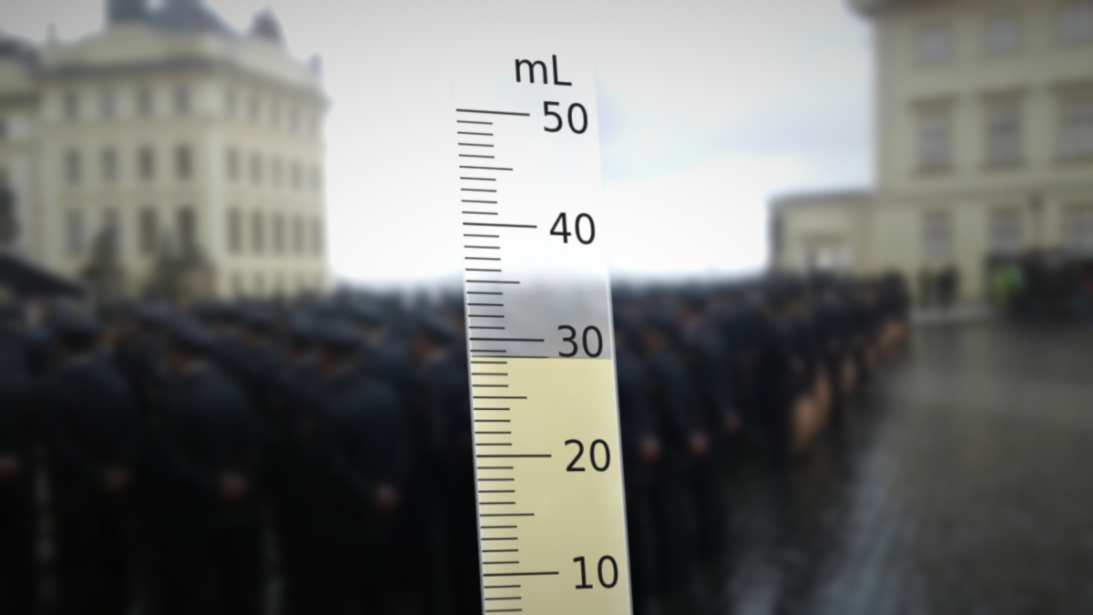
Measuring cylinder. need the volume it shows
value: 28.5 mL
